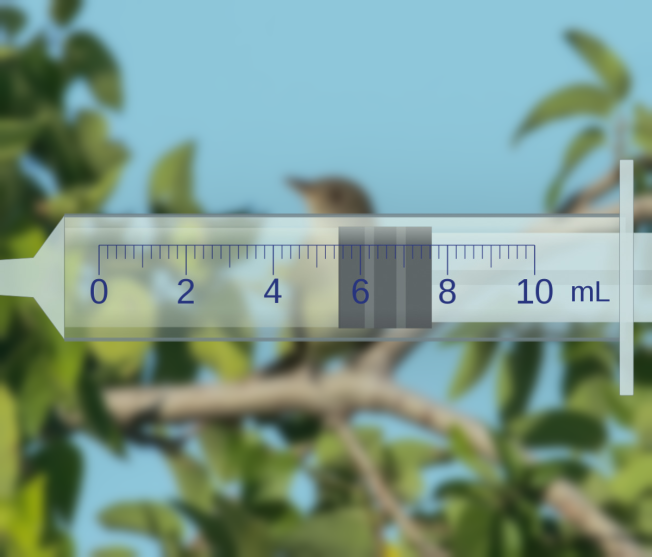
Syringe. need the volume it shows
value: 5.5 mL
